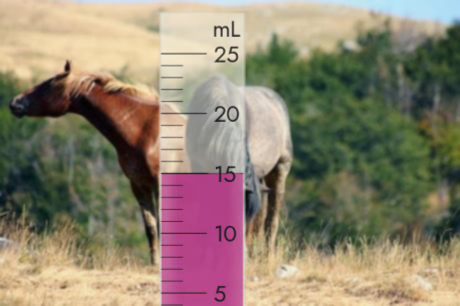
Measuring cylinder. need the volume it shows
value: 15 mL
